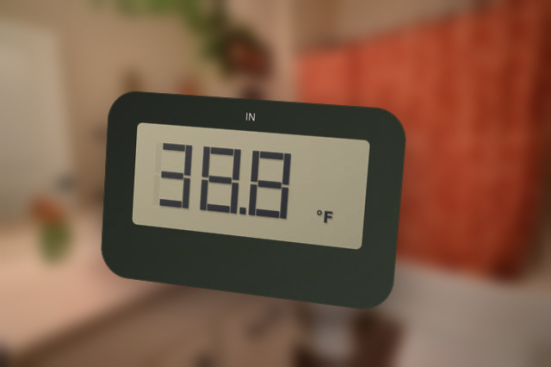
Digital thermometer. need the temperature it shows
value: 38.8 °F
